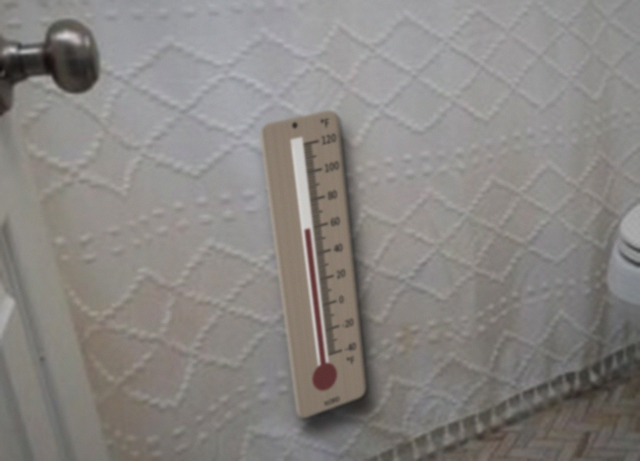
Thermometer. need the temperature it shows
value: 60 °F
